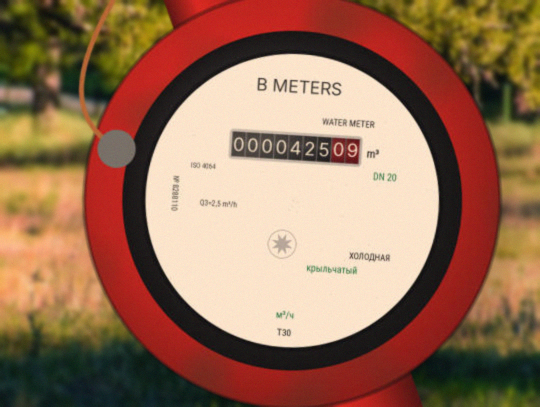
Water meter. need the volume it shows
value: 425.09 m³
